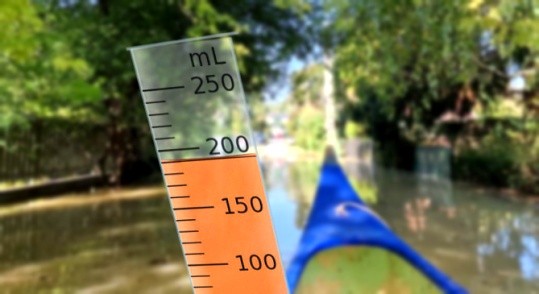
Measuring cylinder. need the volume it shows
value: 190 mL
